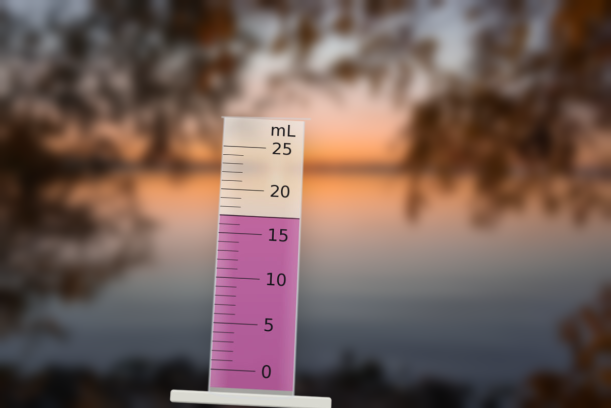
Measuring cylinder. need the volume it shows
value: 17 mL
